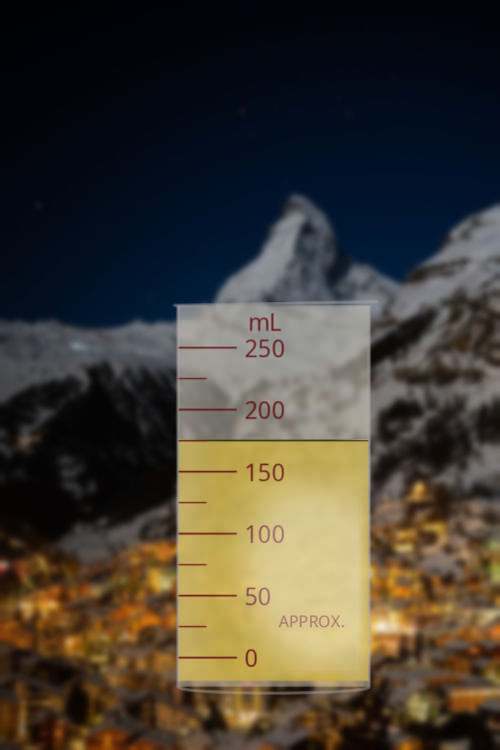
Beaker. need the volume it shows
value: 175 mL
